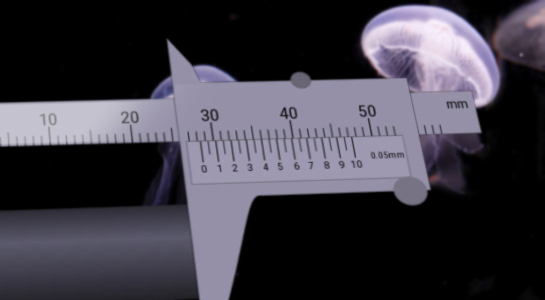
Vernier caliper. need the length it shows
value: 28.4 mm
